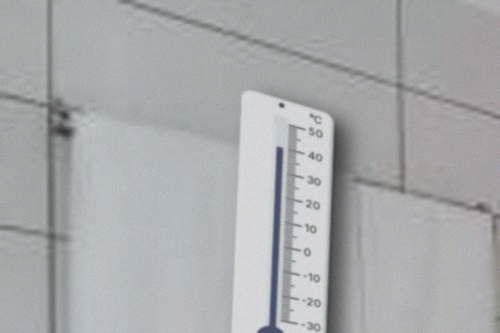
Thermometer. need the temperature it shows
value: 40 °C
